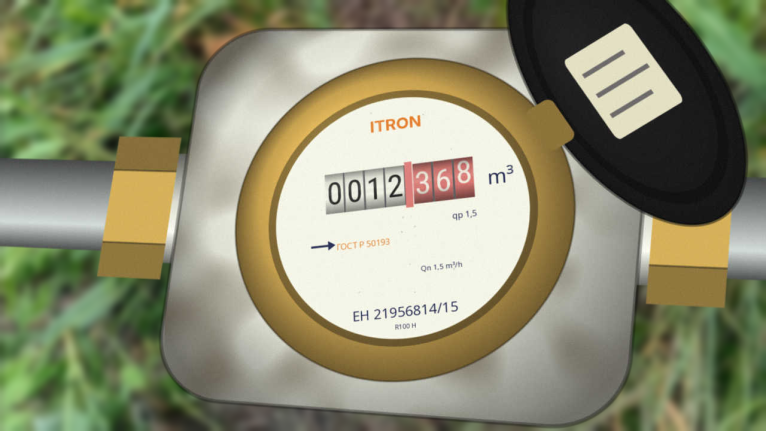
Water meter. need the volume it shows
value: 12.368 m³
